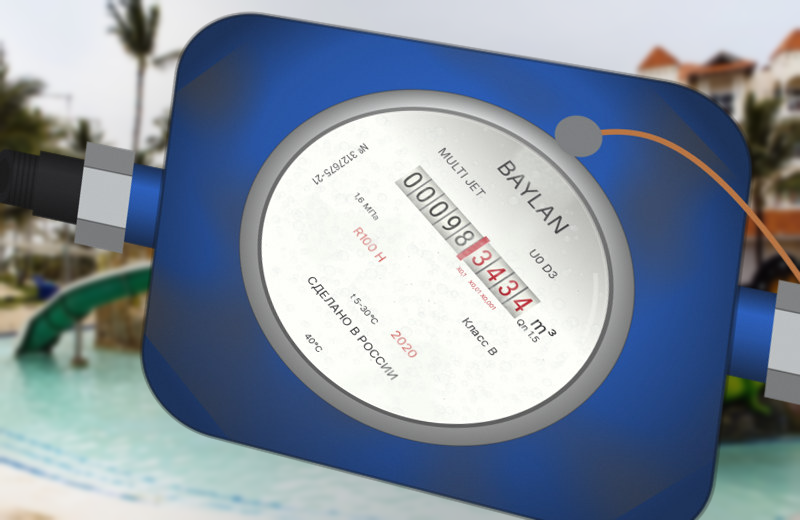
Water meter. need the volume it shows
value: 98.3434 m³
